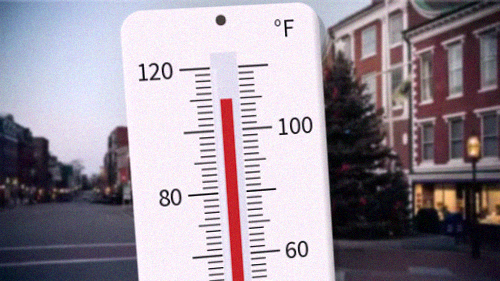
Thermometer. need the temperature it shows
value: 110 °F
